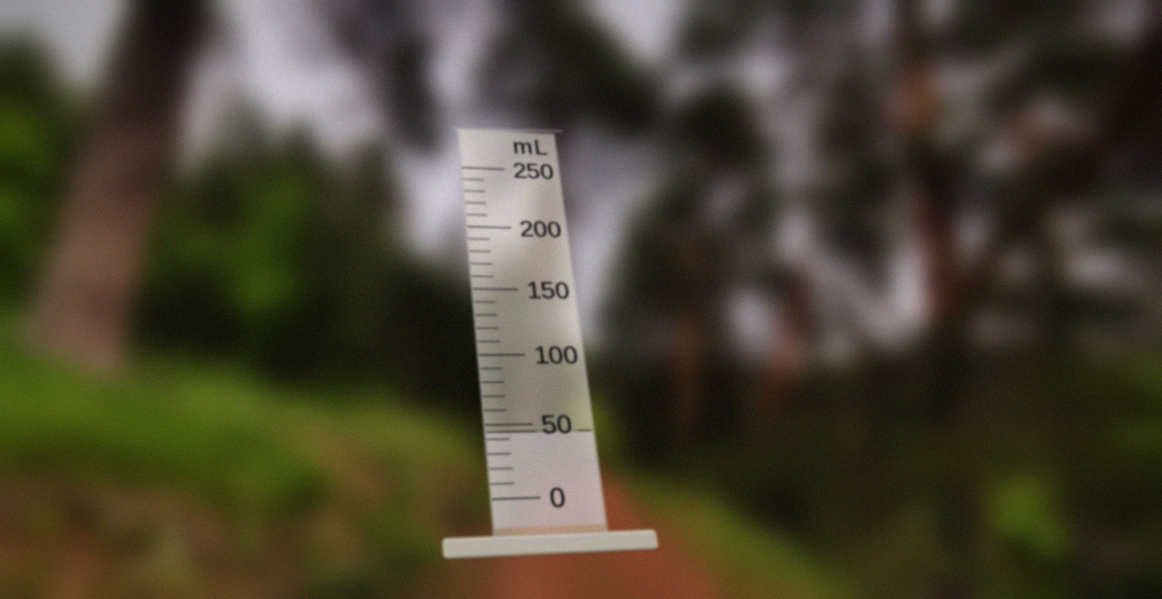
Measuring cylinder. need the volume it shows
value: 45 mL
